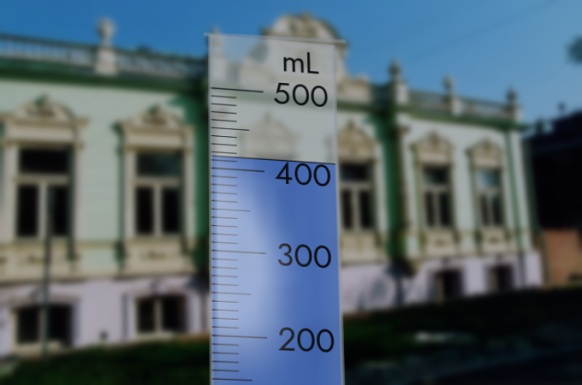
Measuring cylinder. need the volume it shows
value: 415 mL
